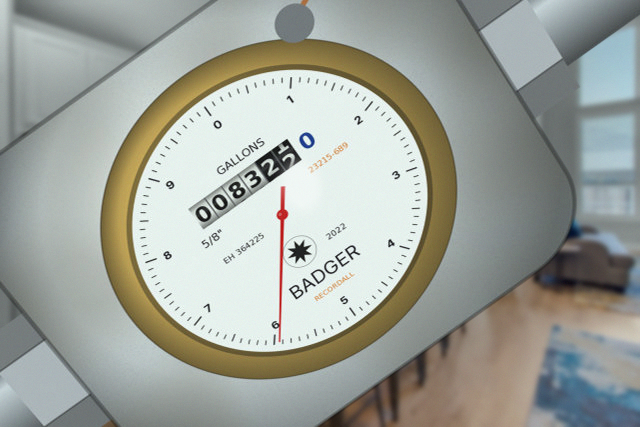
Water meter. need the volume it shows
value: 83215.9 gal
